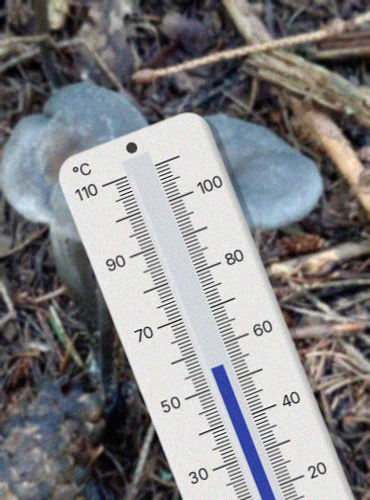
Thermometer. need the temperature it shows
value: 55 °C
